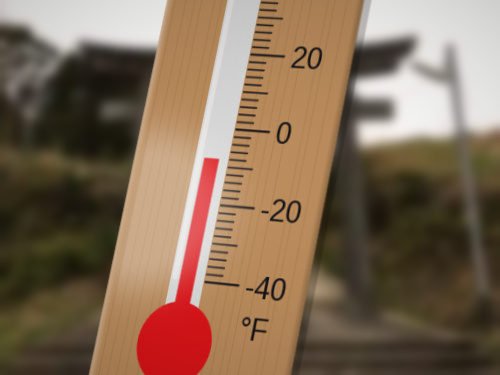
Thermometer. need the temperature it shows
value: -8 °F
